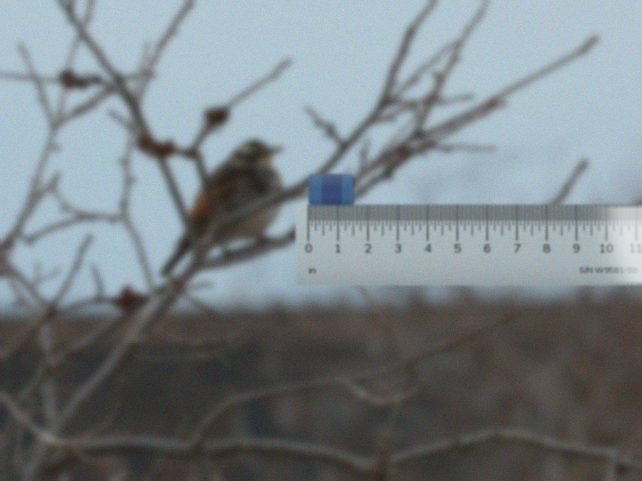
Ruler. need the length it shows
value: 1.5 in
